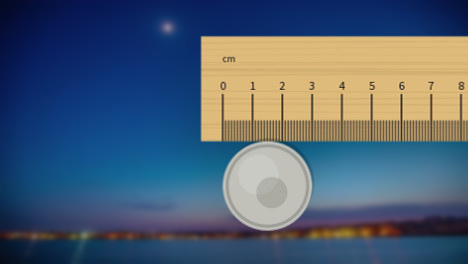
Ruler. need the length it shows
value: 3 cm
